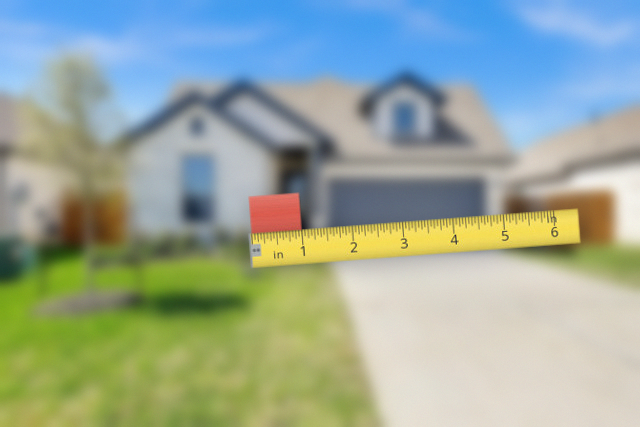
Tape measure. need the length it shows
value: 1 in
